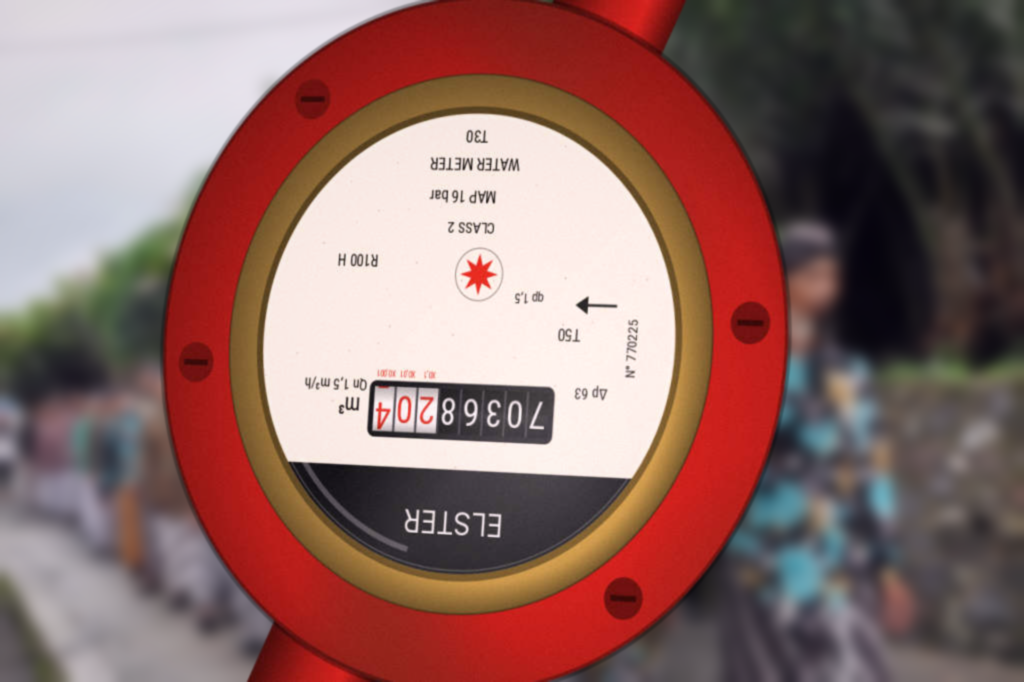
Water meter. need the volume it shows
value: 70368.204 m³
